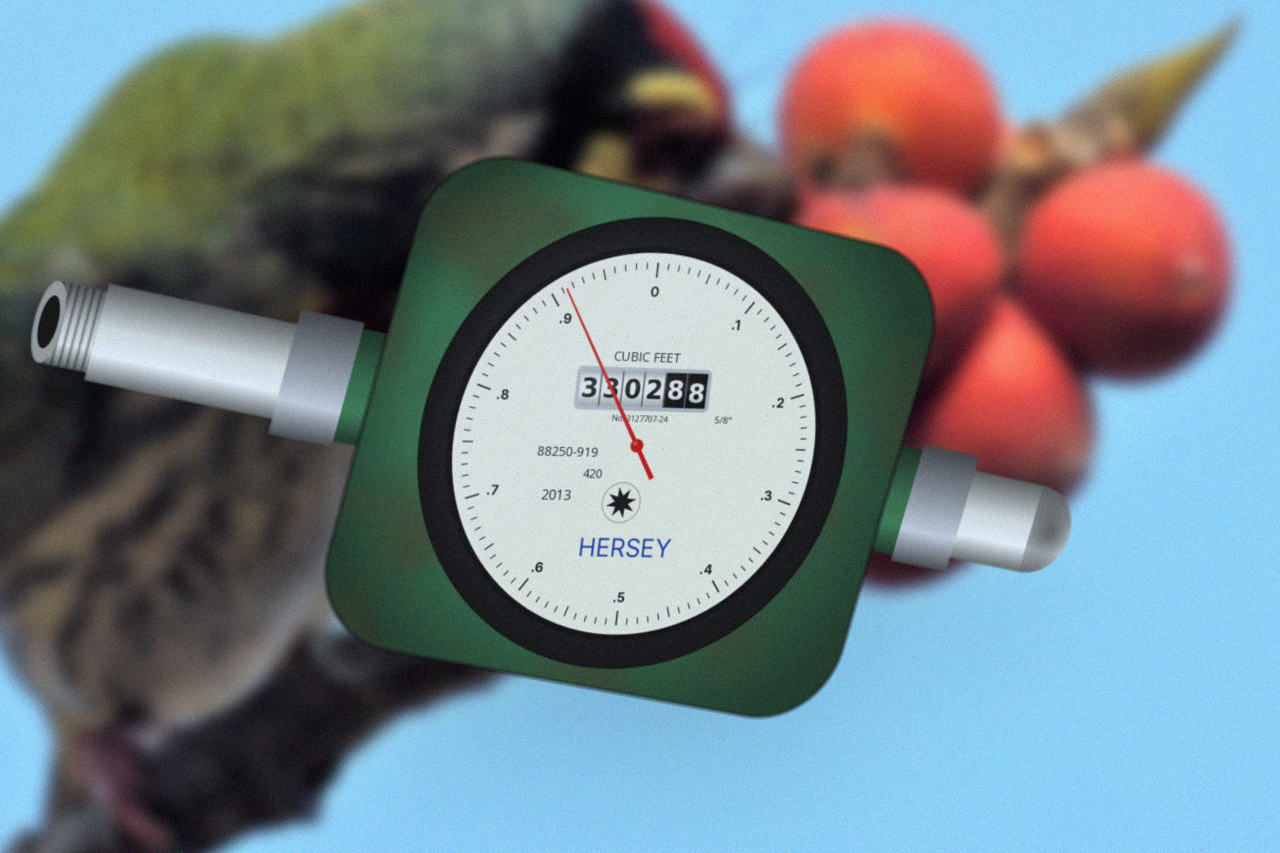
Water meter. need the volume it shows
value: 330287.91 ft³
